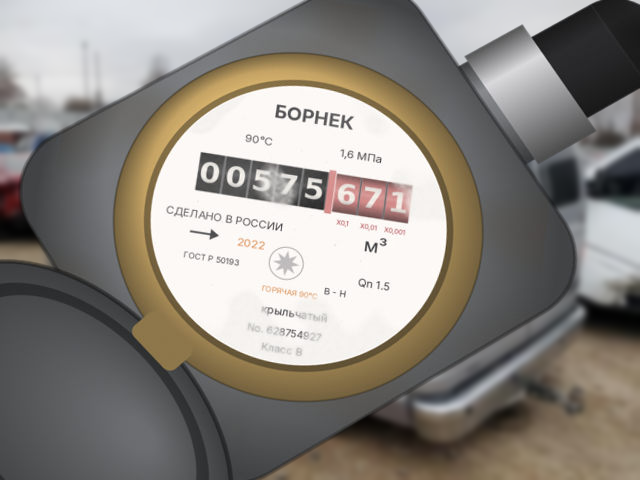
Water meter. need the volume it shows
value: 575.671 m³
